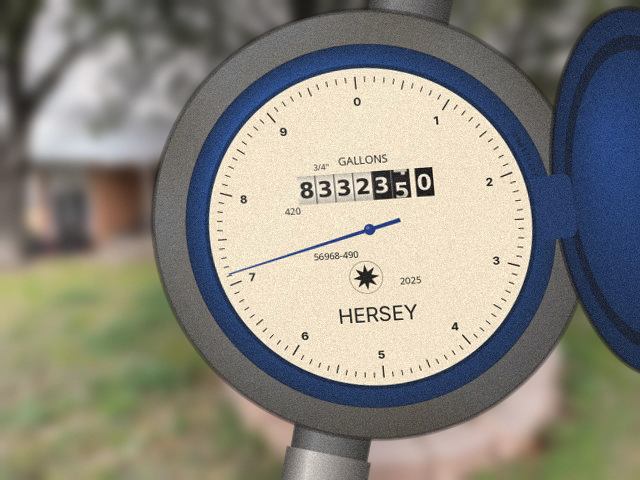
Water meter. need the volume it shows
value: 8332347.1 gal
